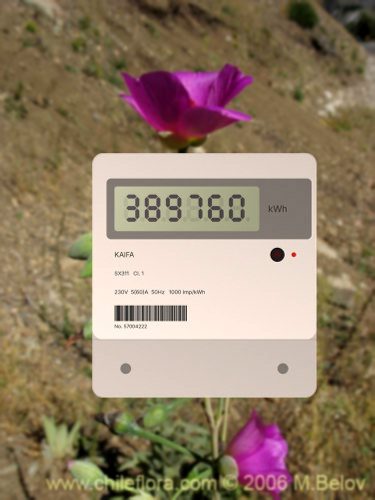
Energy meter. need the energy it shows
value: 389760 kWh
